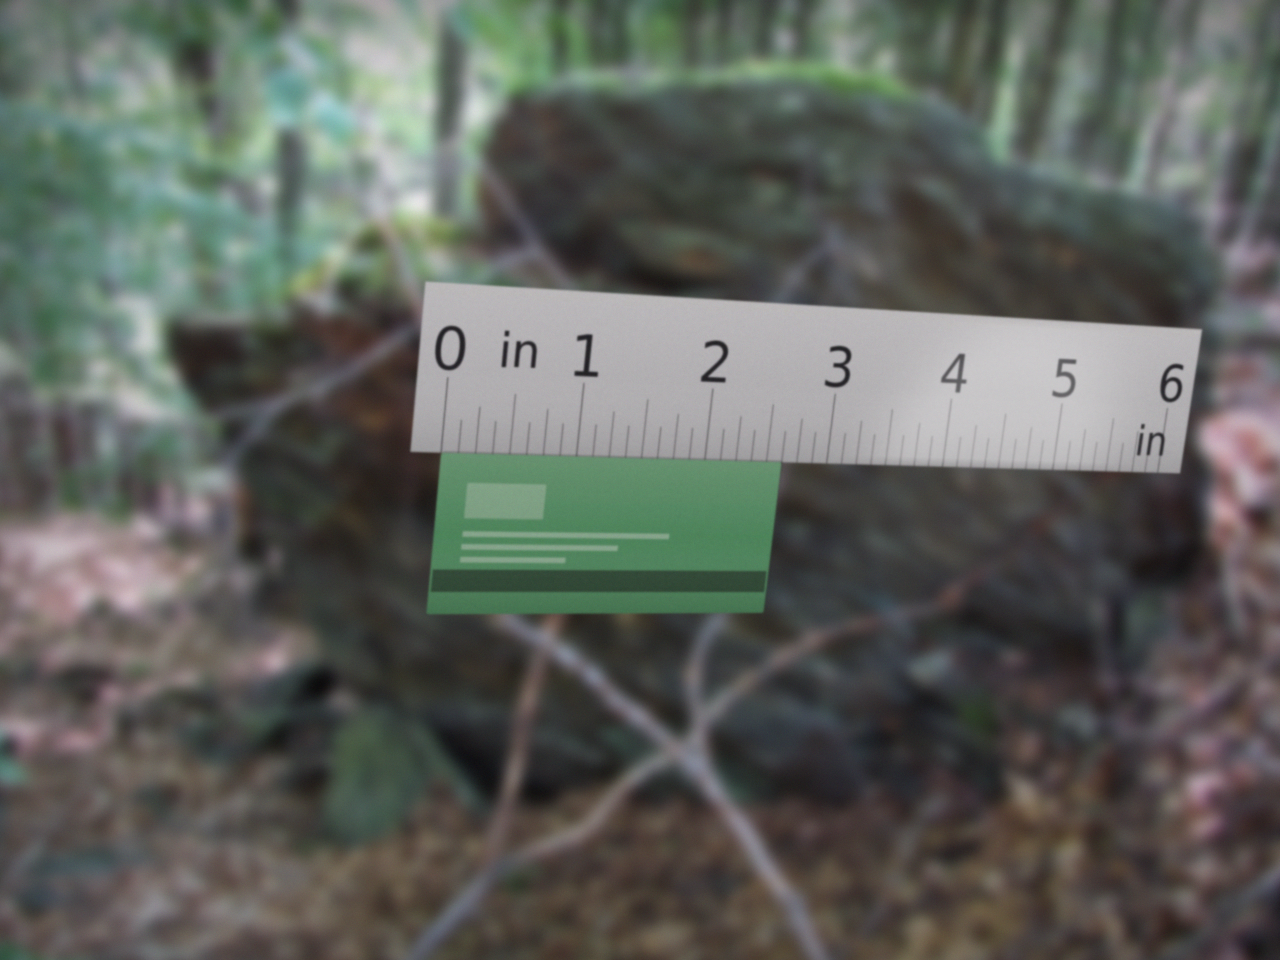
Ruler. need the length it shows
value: 2.625 in
